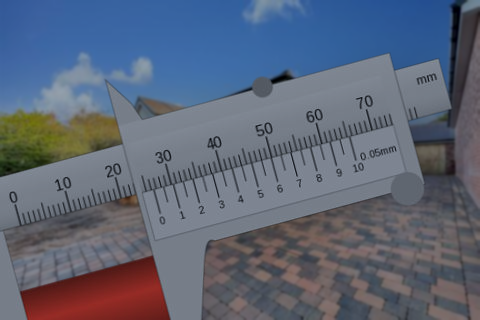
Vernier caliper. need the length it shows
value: 26.5 mm
